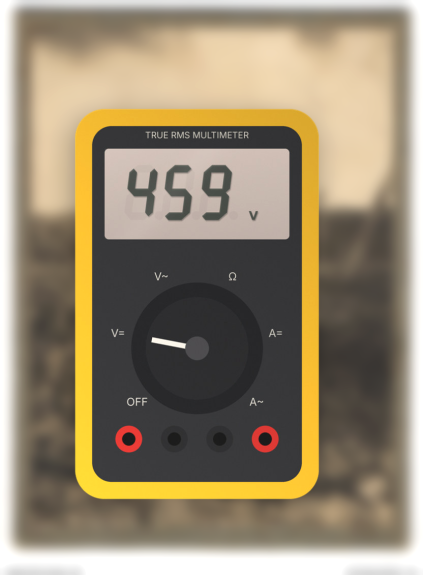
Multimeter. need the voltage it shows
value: 459 V
